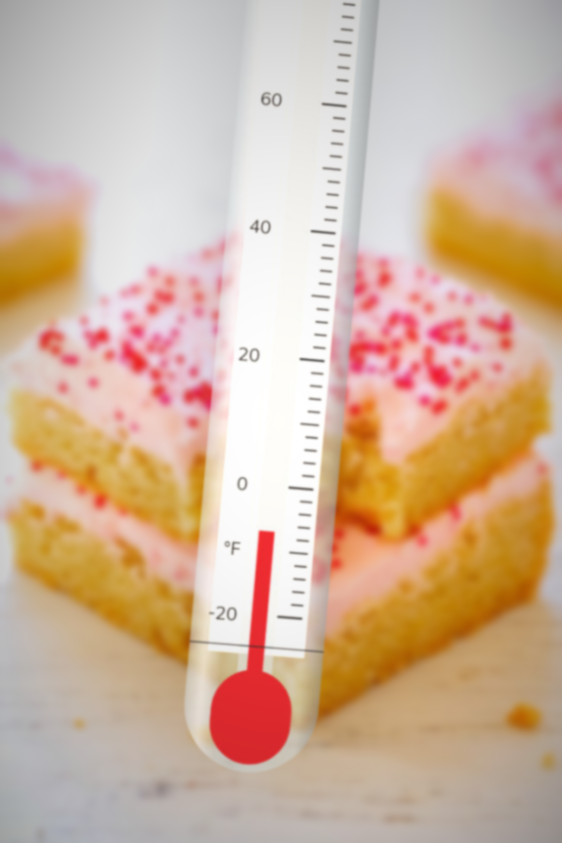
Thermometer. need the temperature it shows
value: -7 °F
